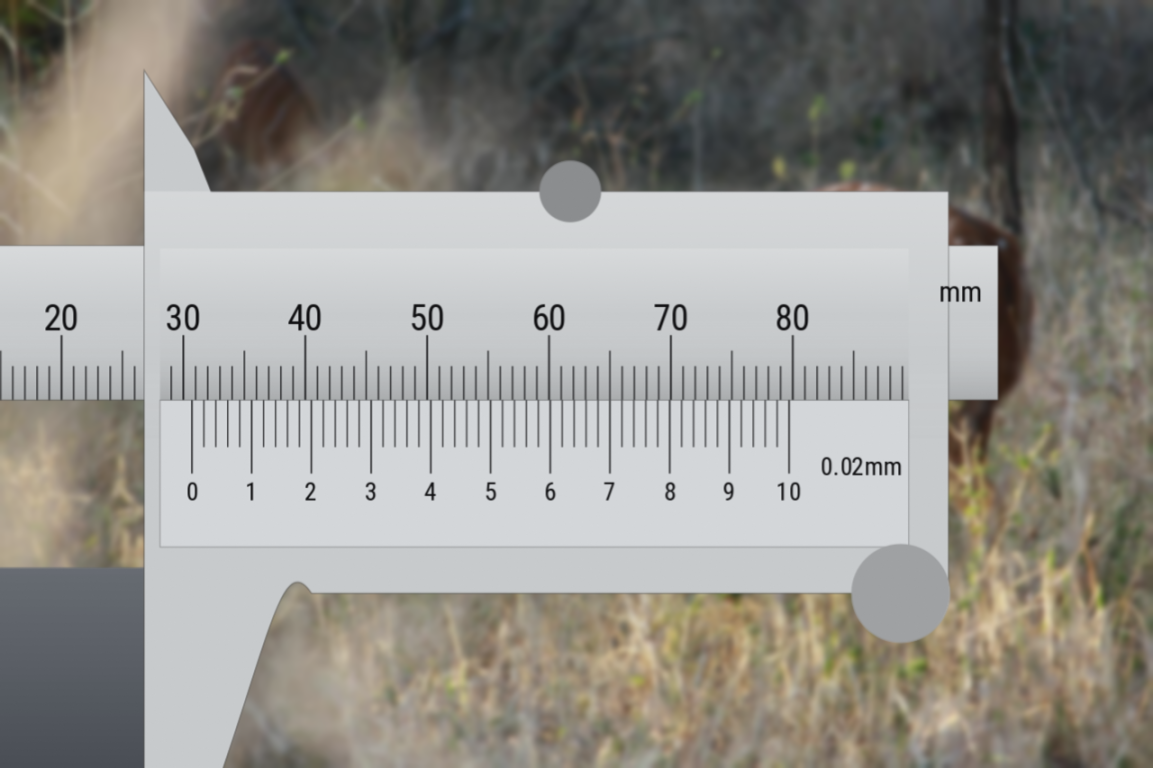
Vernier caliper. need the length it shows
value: 30.7 mm
